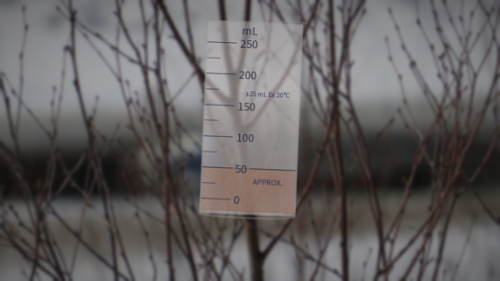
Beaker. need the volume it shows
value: 50 mL
